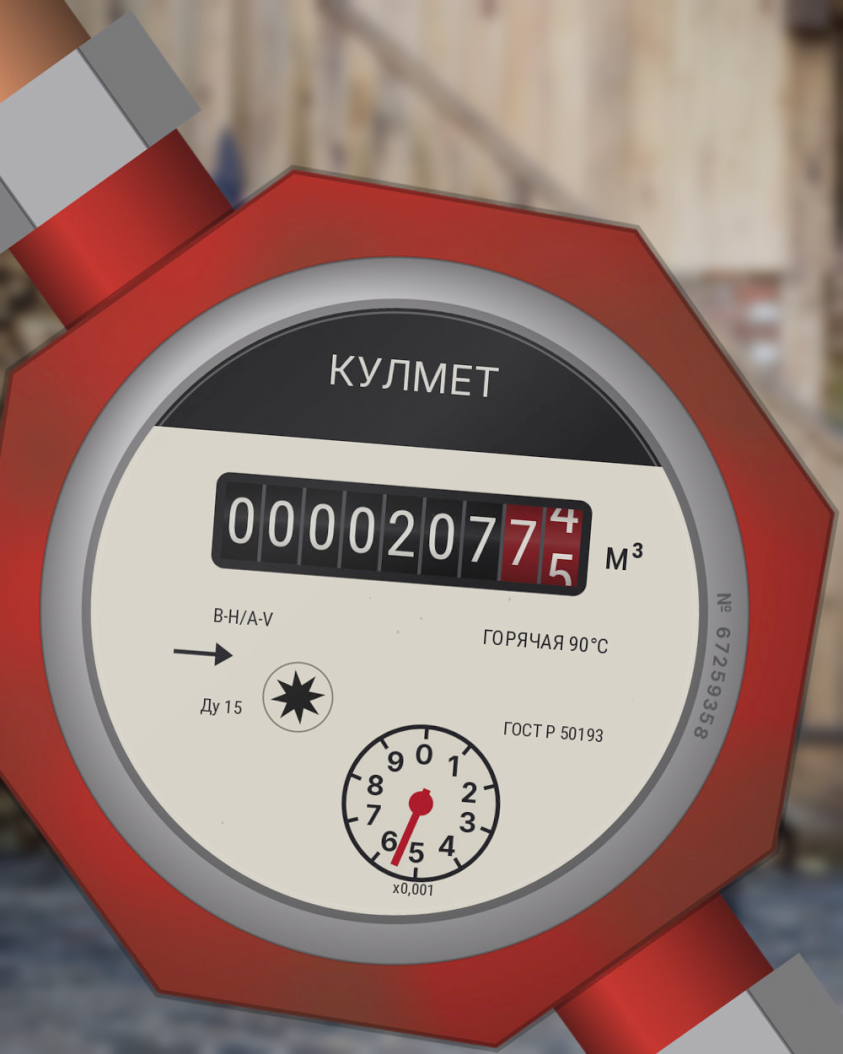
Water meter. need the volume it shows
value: 207.745 m³
